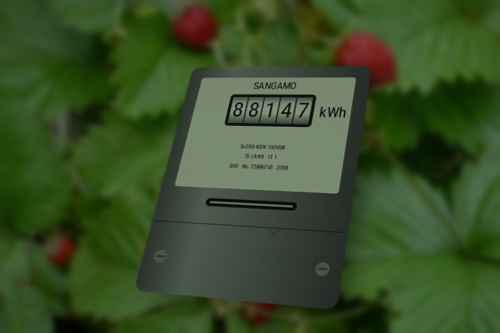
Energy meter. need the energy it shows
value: 88147 kWh
